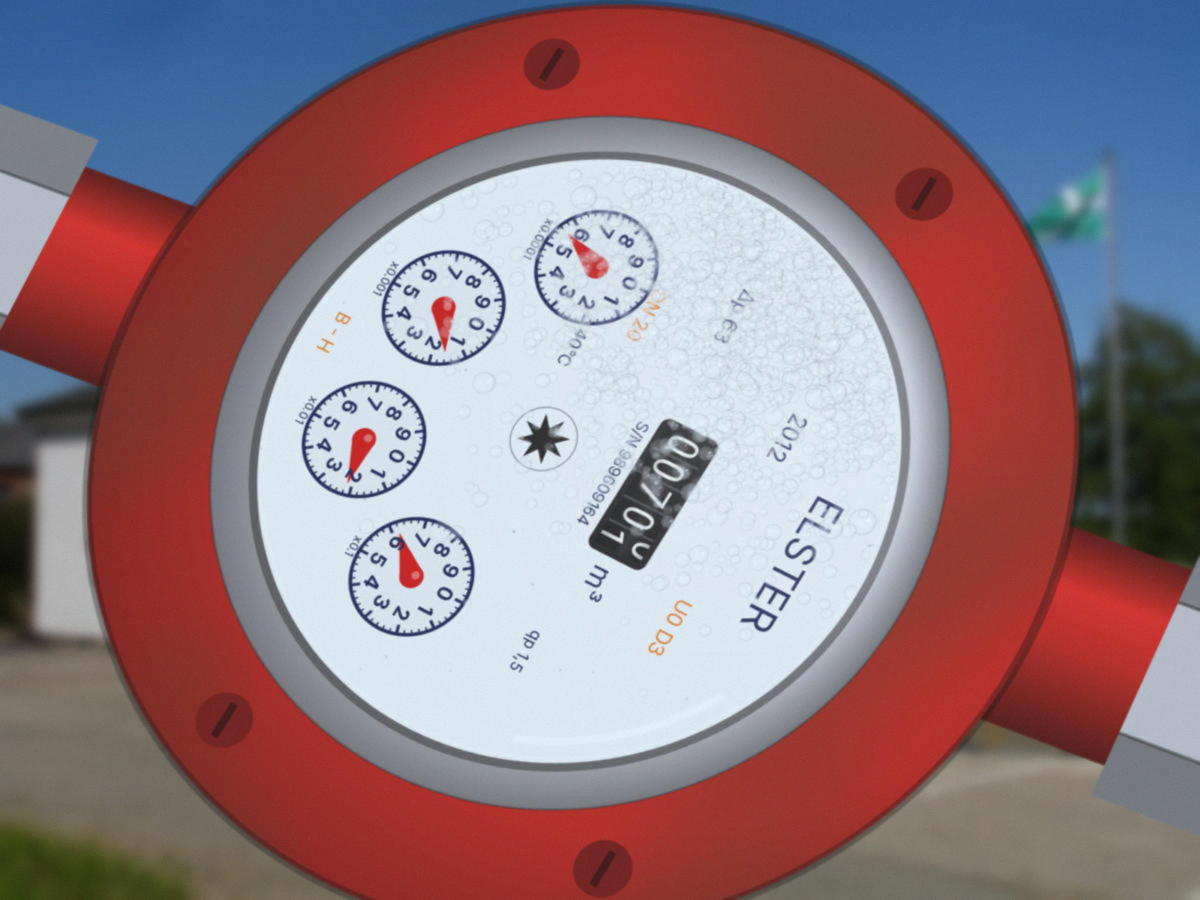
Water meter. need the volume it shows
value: 700.6215 m³
